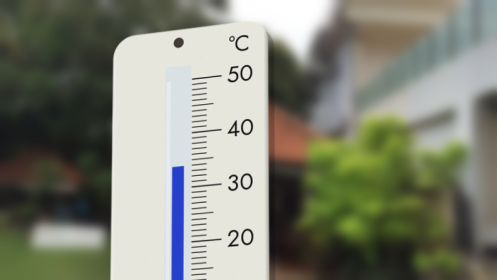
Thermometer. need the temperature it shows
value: 34 °C
